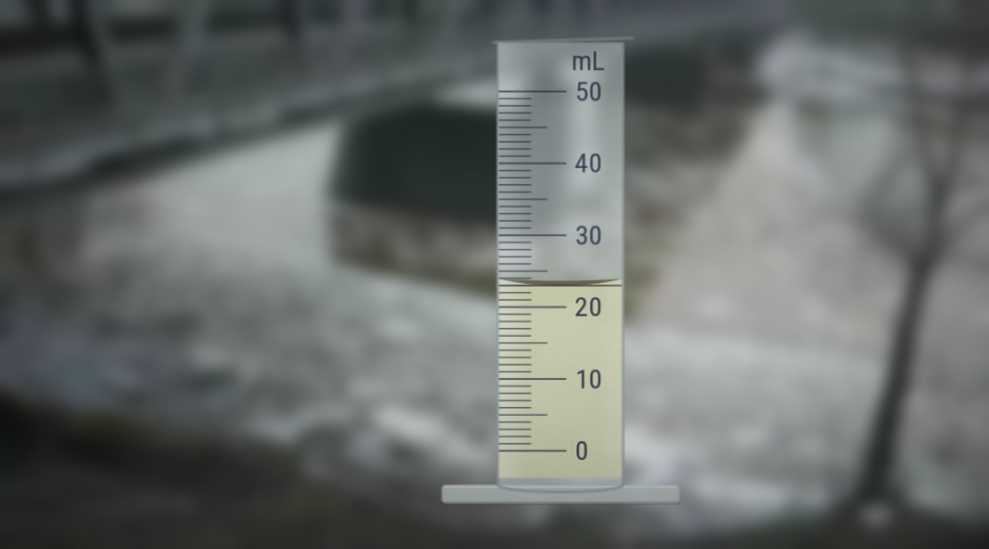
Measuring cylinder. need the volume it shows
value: 23 mL
